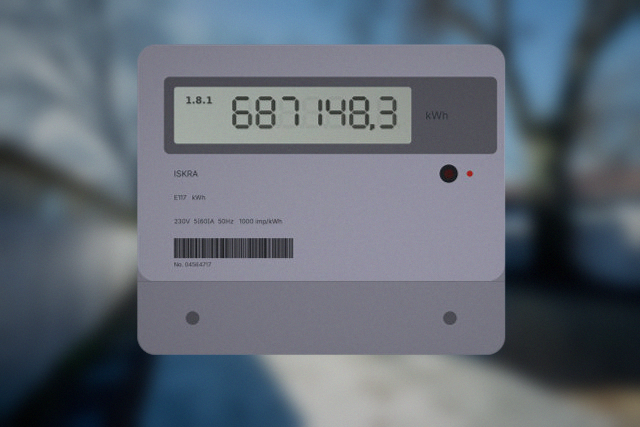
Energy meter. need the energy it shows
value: 687148.3 kWh
